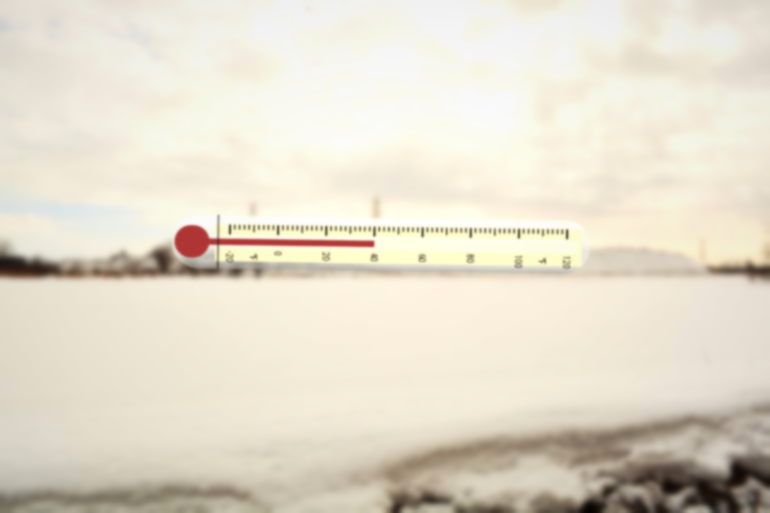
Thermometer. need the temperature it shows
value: 40 °F
